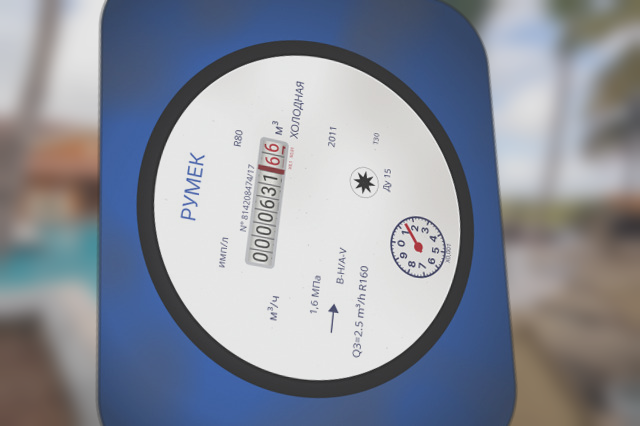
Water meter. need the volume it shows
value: 631.661 m³
